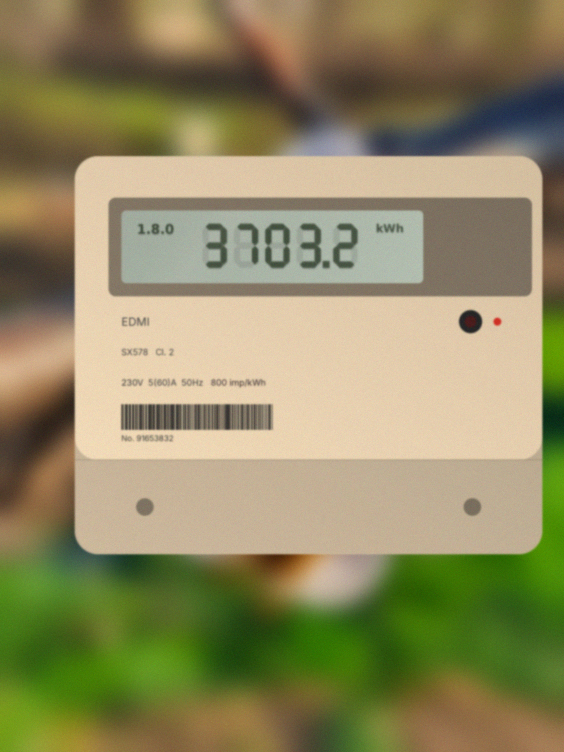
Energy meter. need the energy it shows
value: 3703.2 kWh
